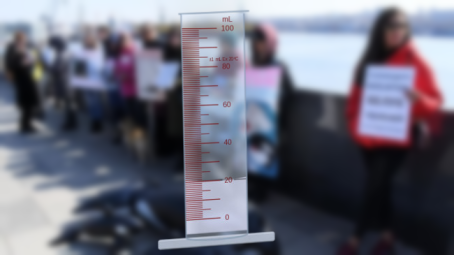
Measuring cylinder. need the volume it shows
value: 20 mL
